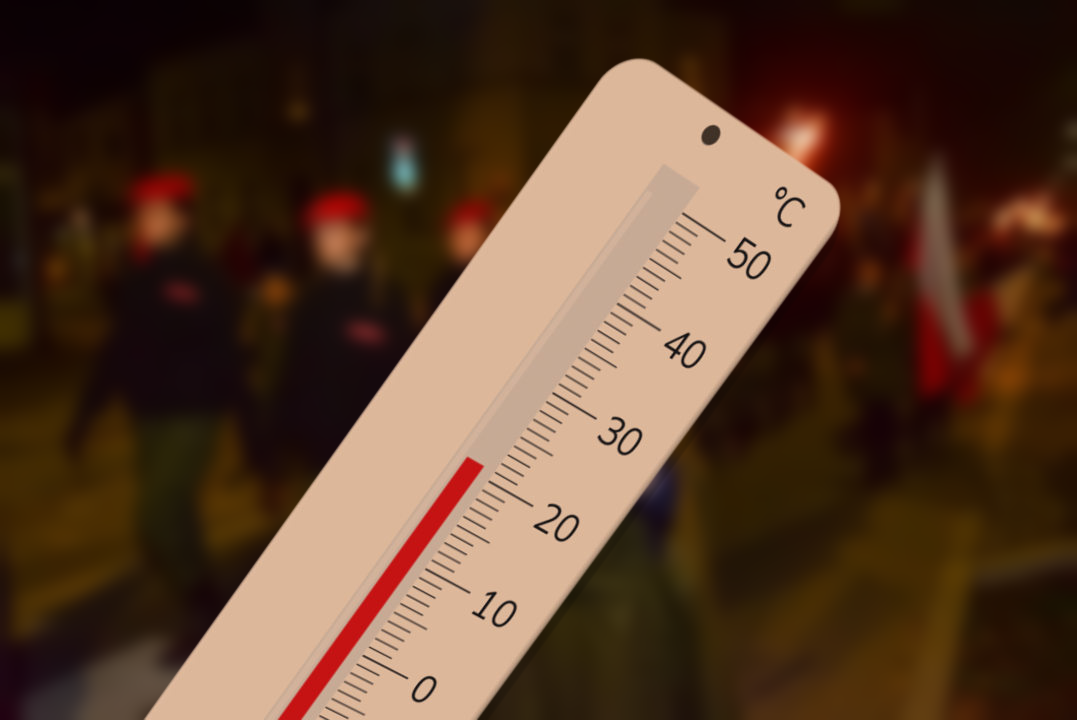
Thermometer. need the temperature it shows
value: 21 °C
